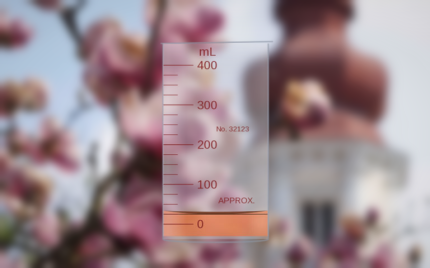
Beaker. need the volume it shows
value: 25 mL
